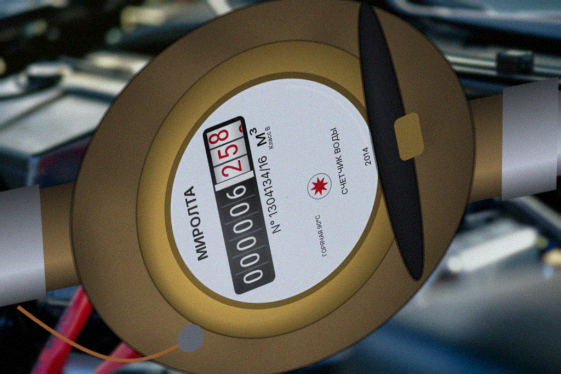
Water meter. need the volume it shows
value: 6.258 m³
